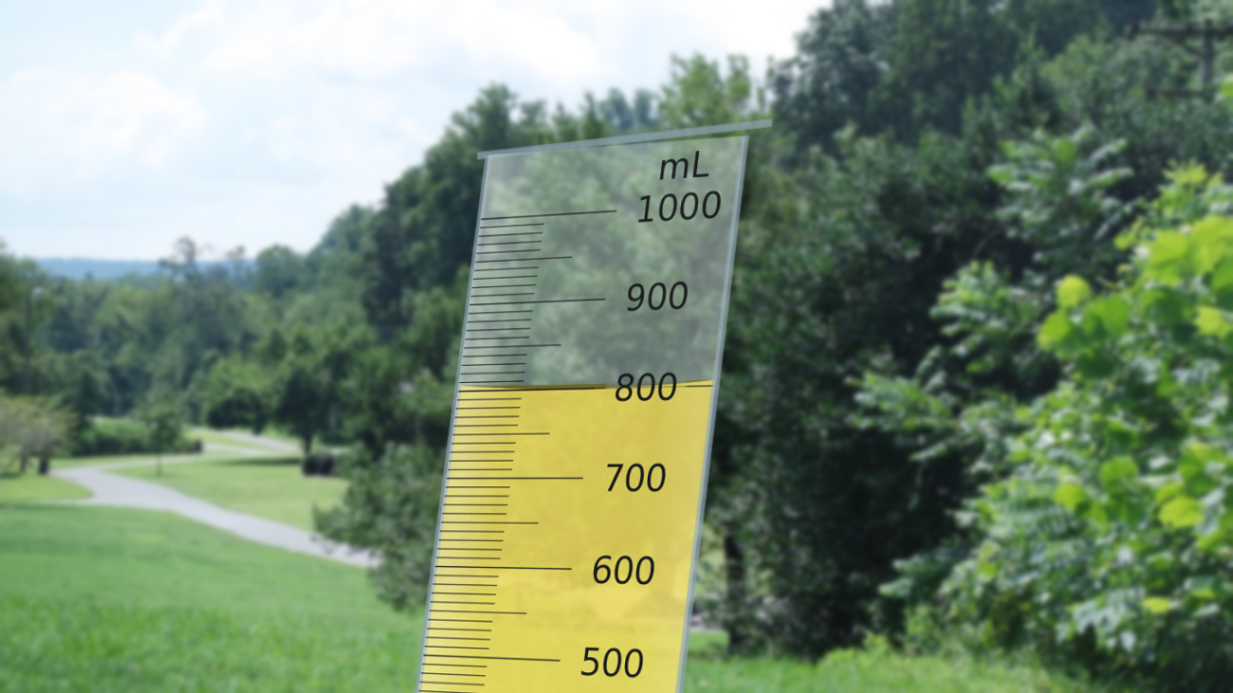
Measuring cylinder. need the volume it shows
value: 800 mL
